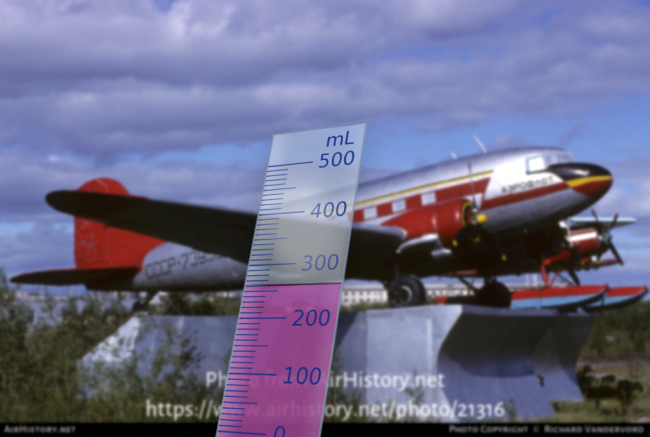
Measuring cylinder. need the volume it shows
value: 260 mL
